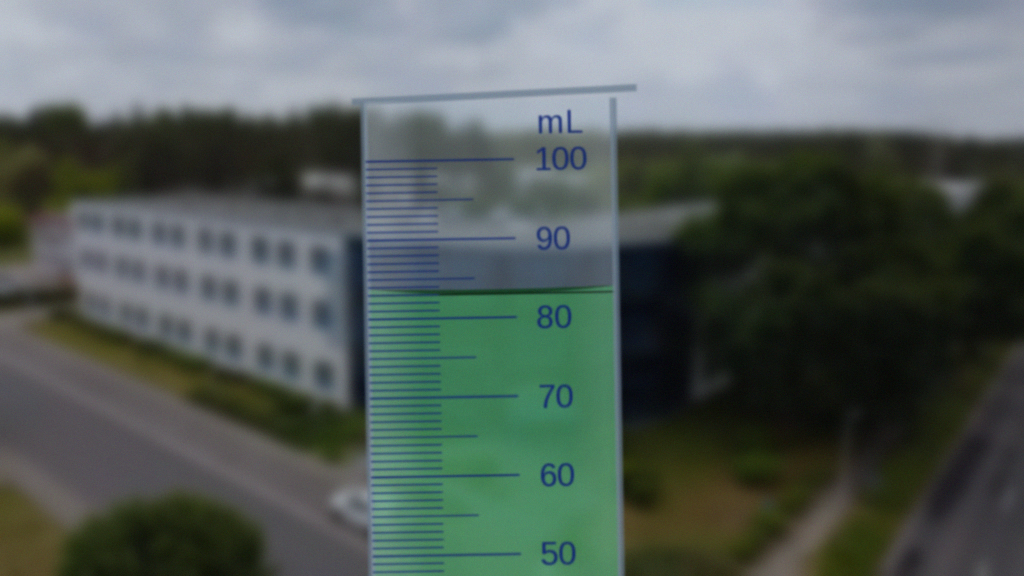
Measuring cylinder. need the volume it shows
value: 83 mL
